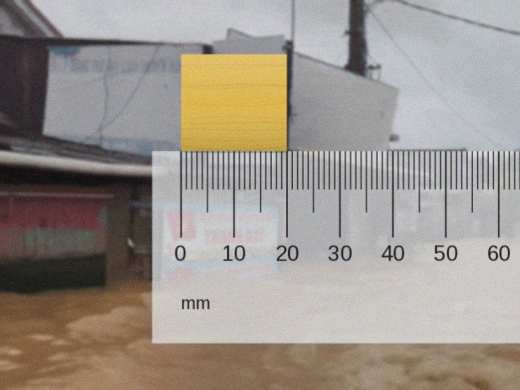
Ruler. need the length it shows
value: 20 mm
